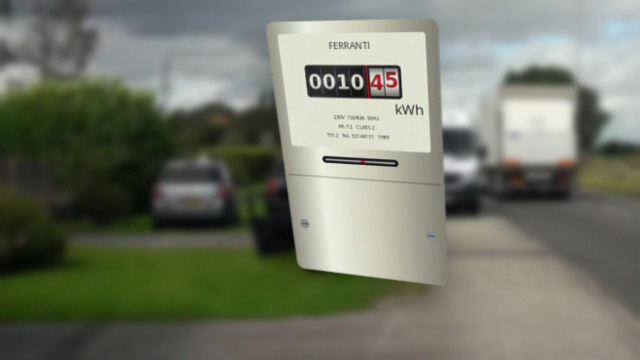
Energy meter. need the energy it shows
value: 10.45 kWh
